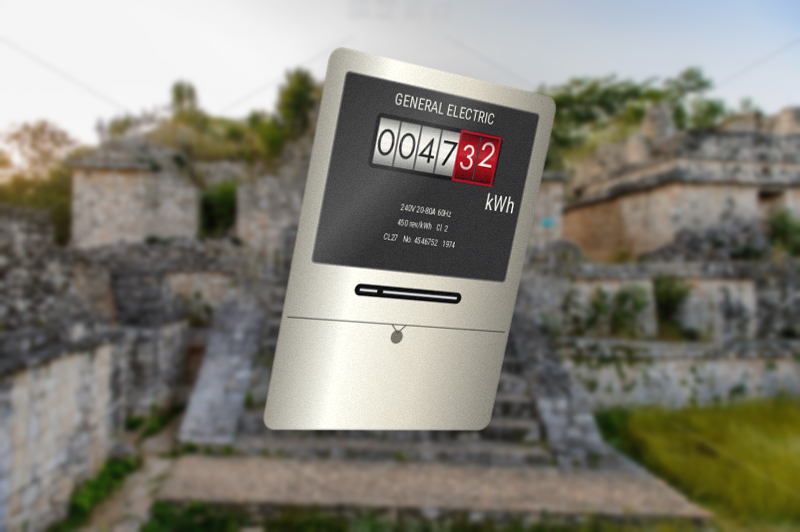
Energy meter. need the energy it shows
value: 47.32 kWh
